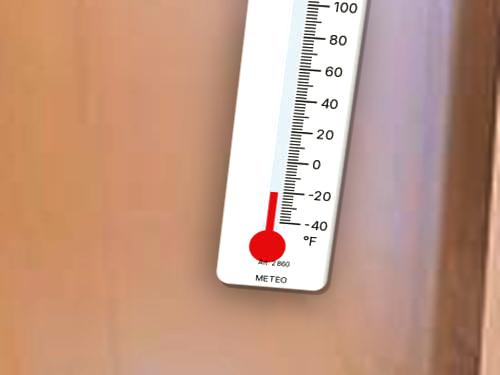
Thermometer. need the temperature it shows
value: -20 °F
